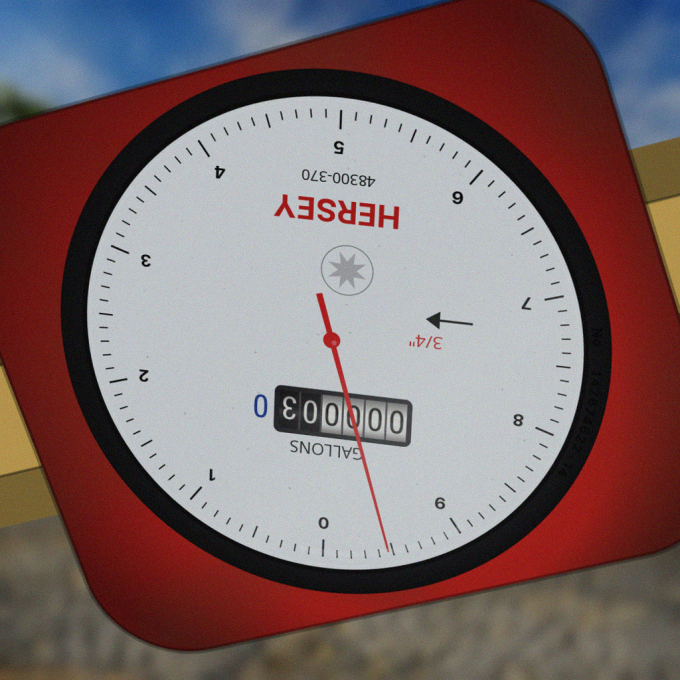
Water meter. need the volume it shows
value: 29.5 gal
